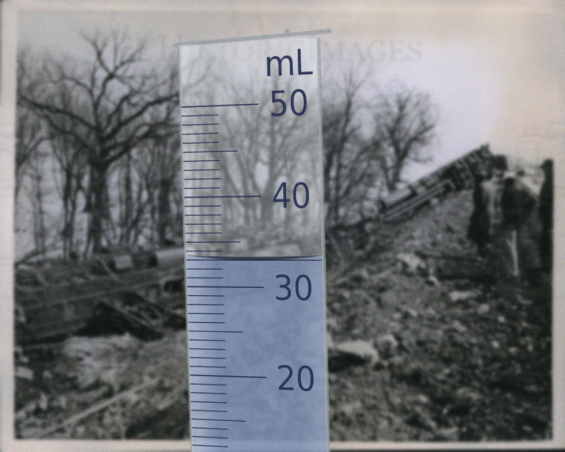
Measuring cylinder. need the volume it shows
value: 33 mL
